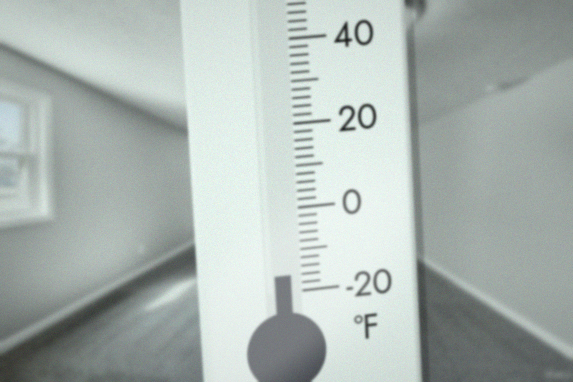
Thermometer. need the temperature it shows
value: -16 °F
